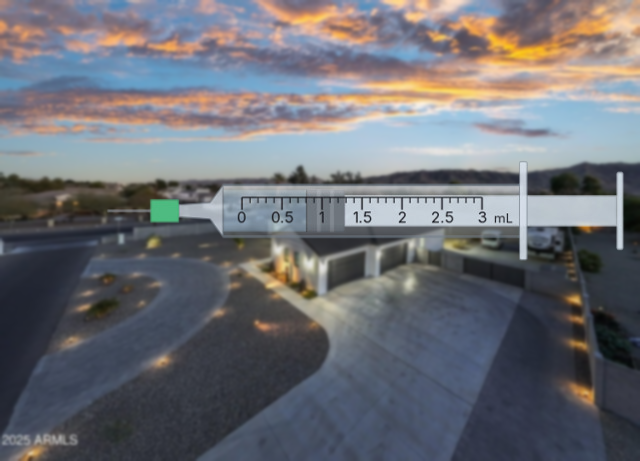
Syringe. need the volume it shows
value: 0.8 mL
